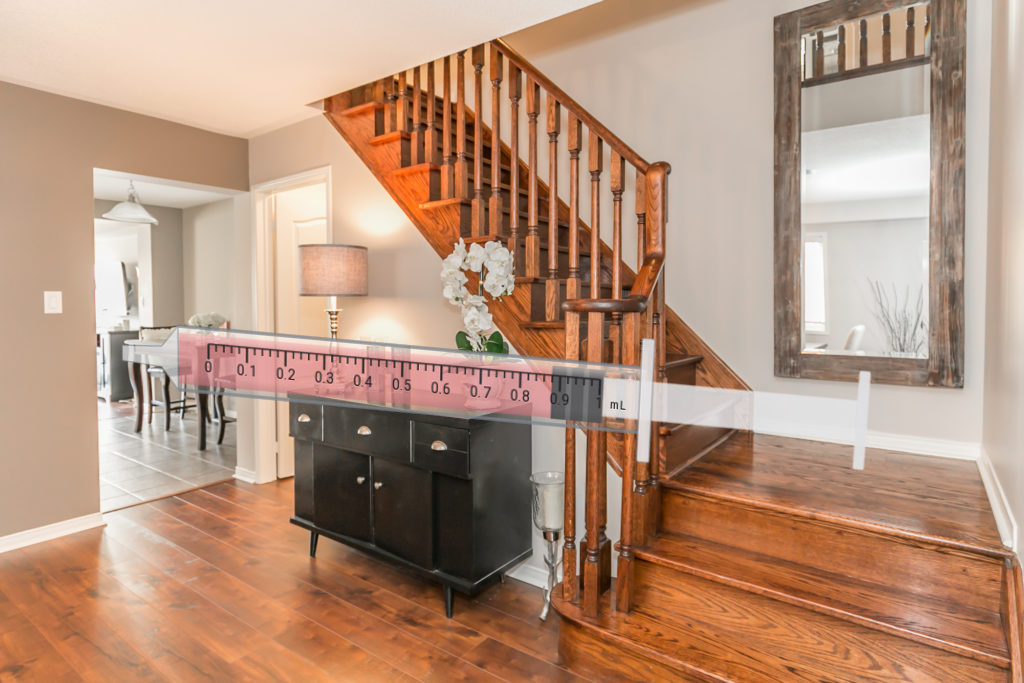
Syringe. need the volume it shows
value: 0.88 mL
